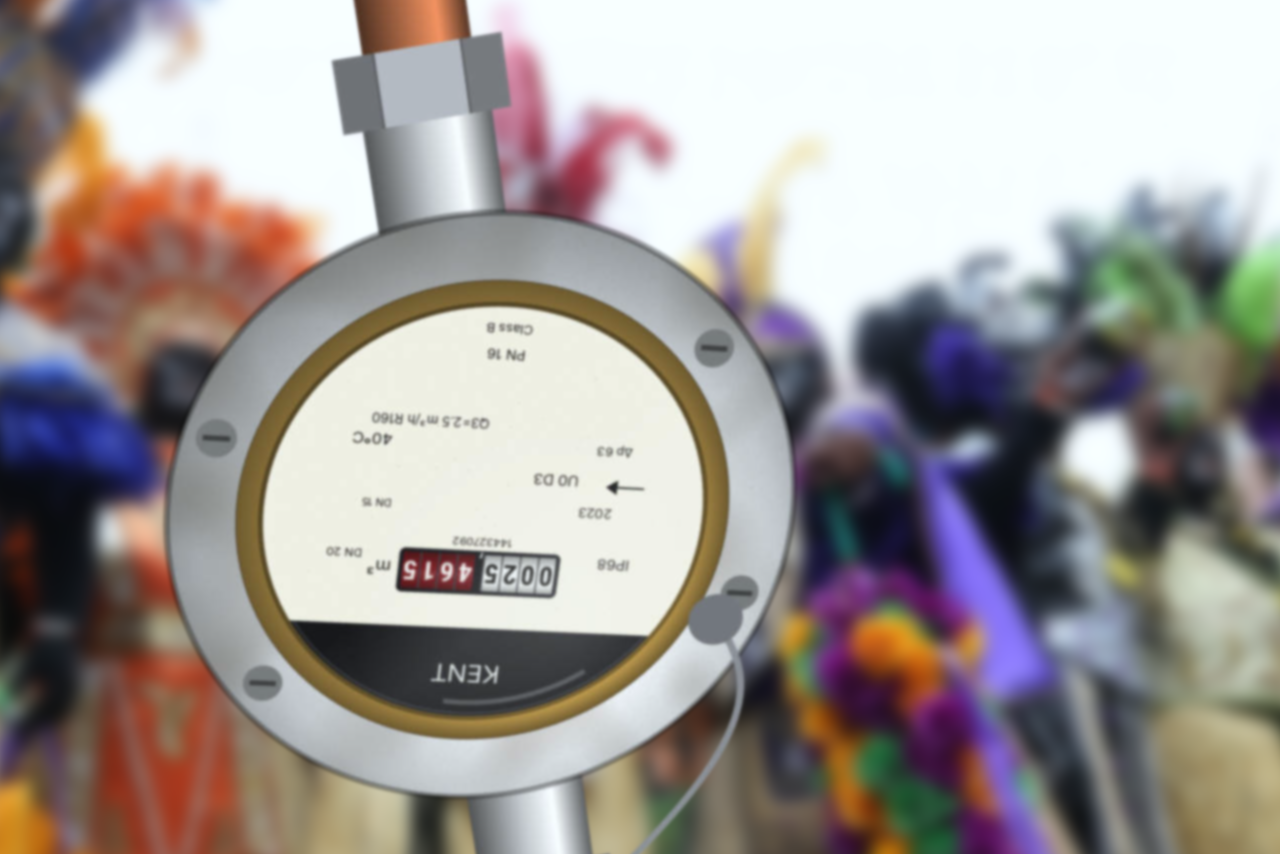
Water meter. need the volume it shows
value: 25.4615 m³
